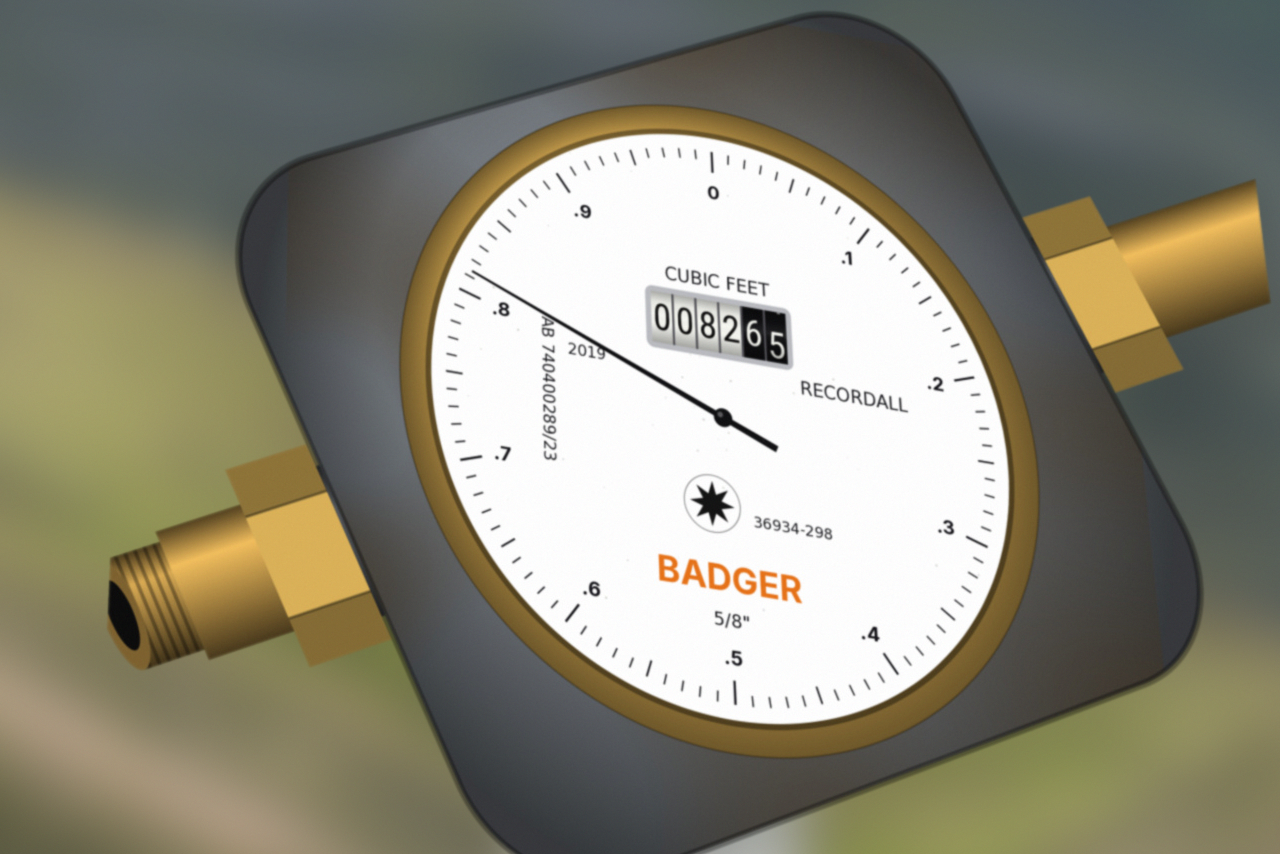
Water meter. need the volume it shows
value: 8264.81 ft³
